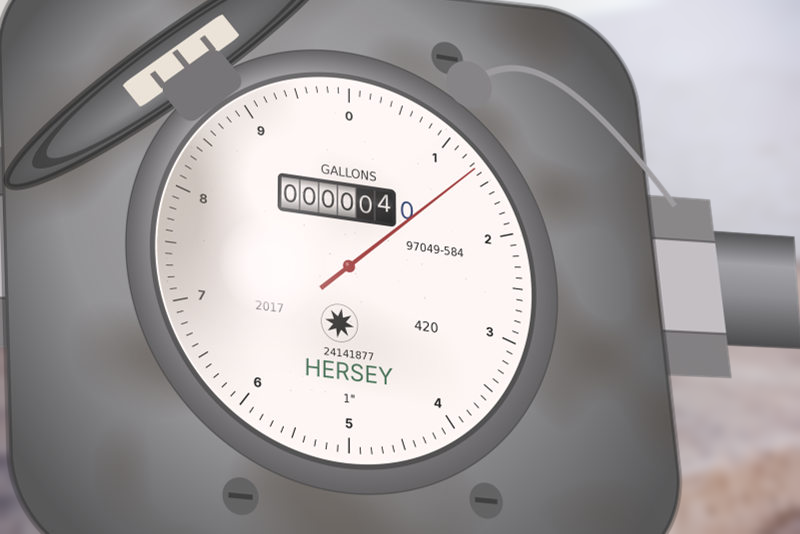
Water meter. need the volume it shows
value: 41.3 gal
